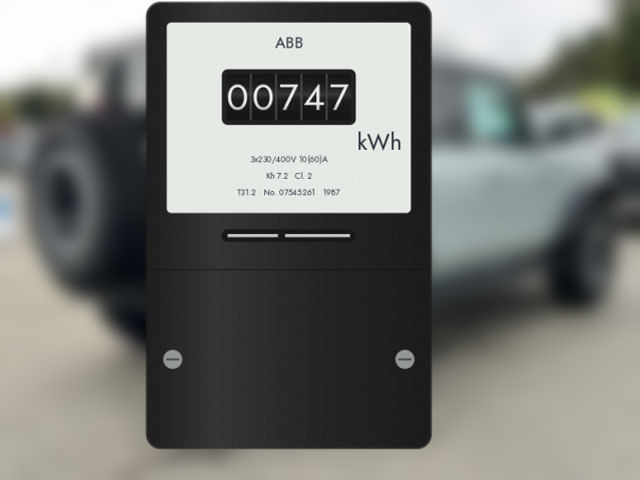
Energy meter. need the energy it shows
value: 747 kWh
